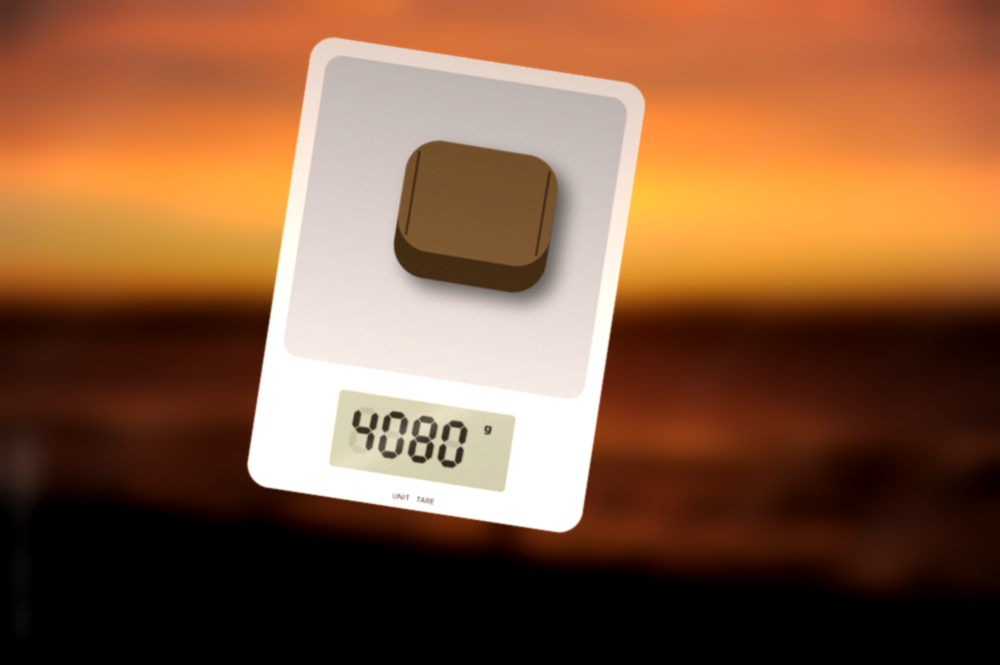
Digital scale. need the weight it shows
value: 4080 g
